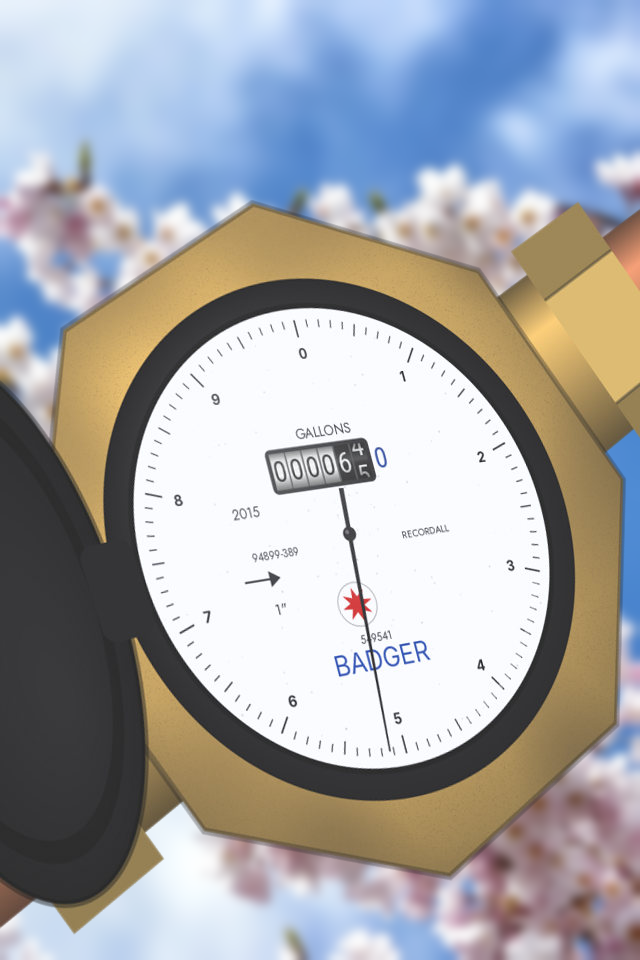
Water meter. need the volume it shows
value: 645.1 gal
